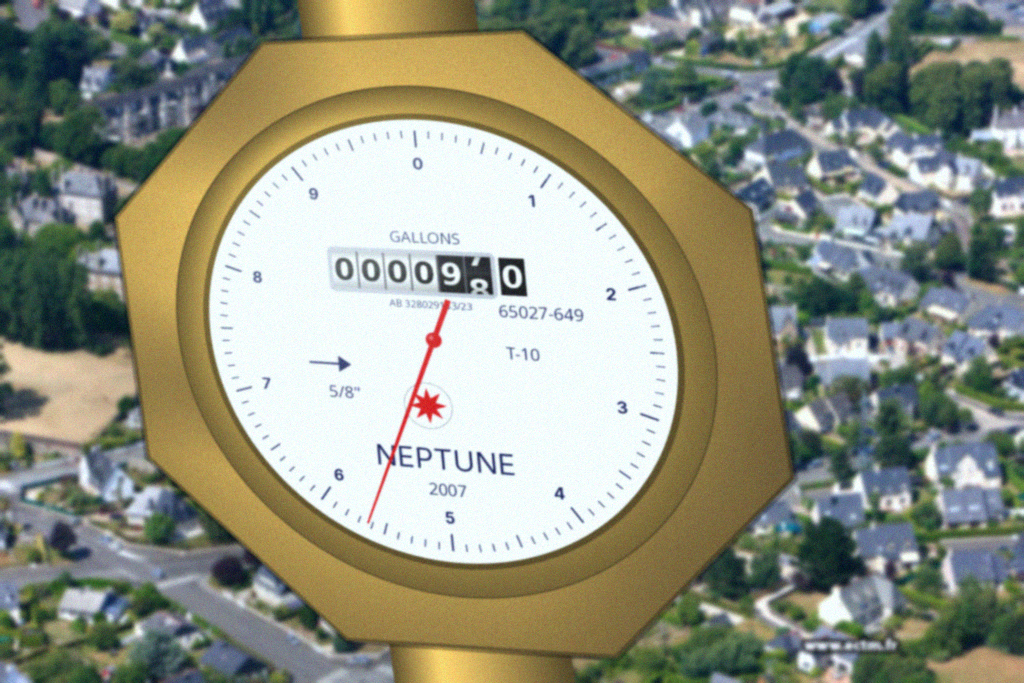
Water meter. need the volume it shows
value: 975.6 gal
